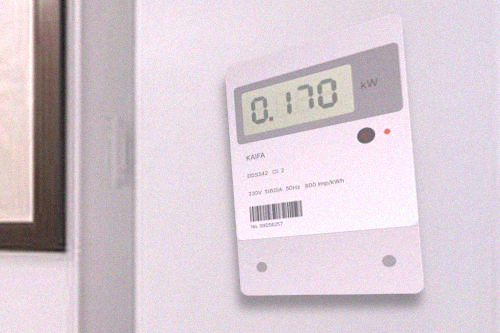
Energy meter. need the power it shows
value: 0.170 kW
